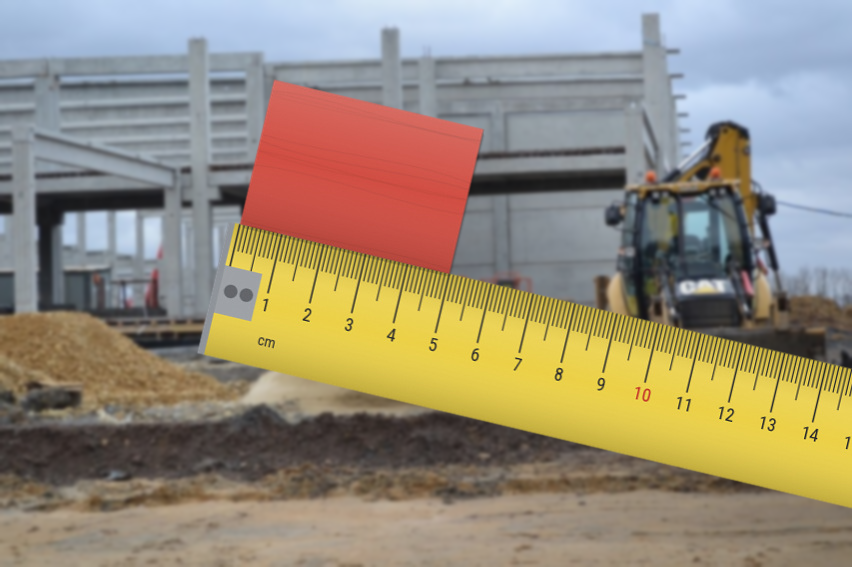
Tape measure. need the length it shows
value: 5 cm
